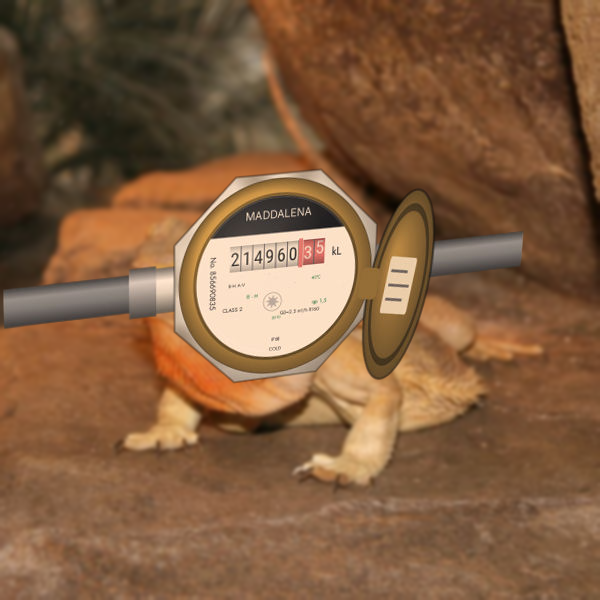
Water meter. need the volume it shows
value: 214960.35 kL
